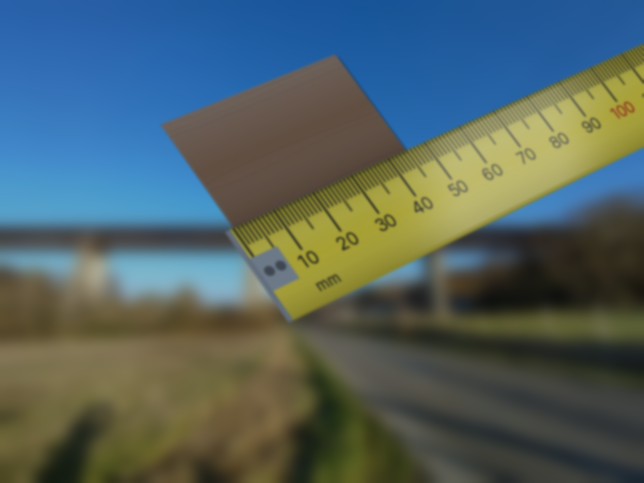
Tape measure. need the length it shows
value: 45 mm
